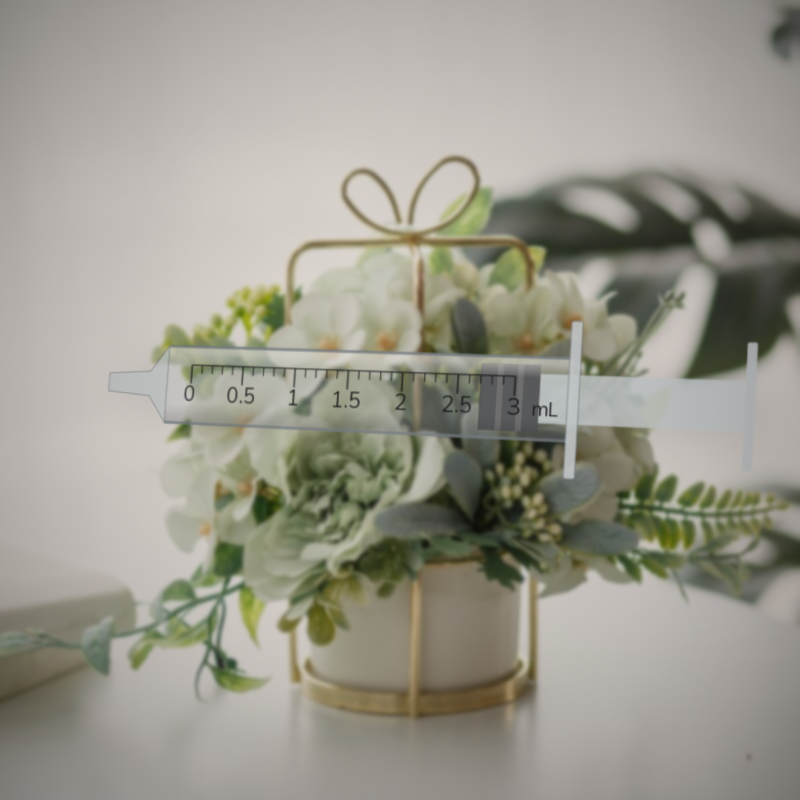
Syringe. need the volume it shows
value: 2.7 mL
